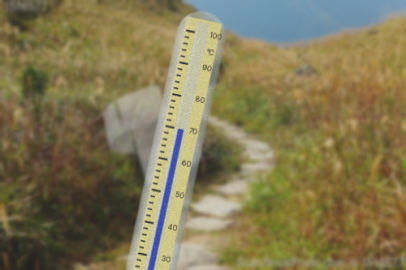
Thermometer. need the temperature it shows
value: 70 °C
